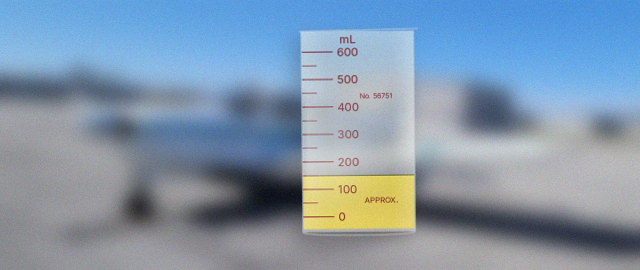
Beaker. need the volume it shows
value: 150 mL
